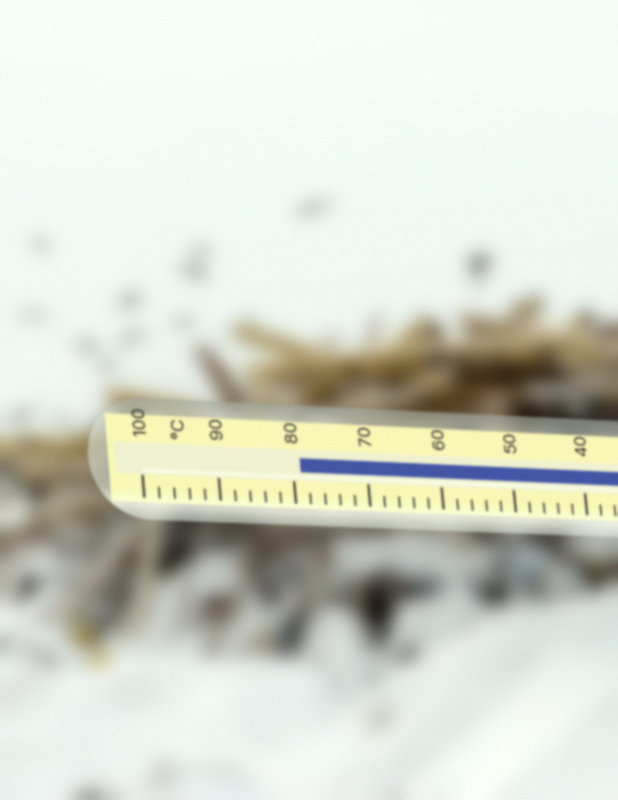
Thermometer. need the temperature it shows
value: 79 °C
